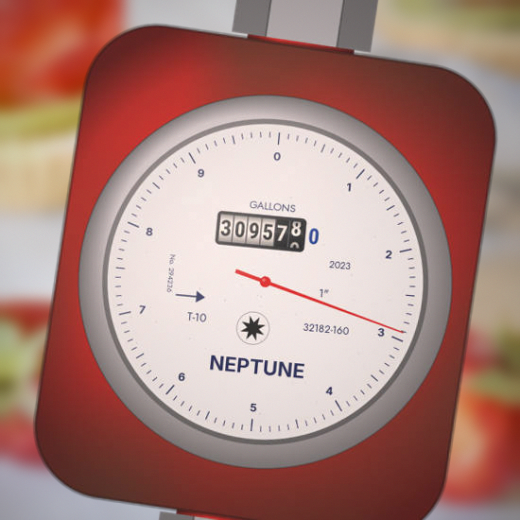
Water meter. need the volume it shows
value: 3095782.9 gal
